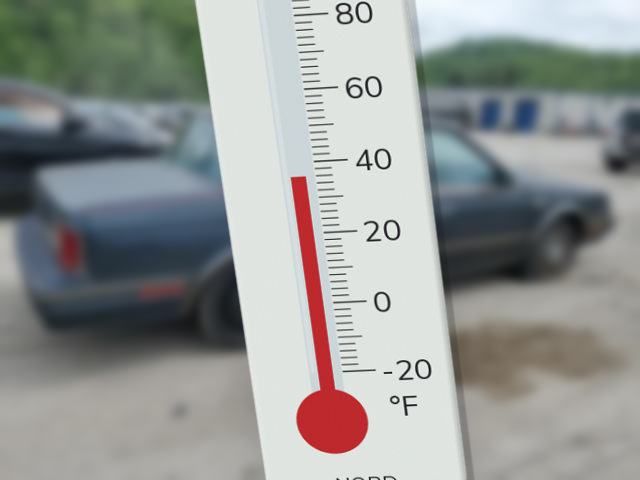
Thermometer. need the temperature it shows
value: 36 °F
